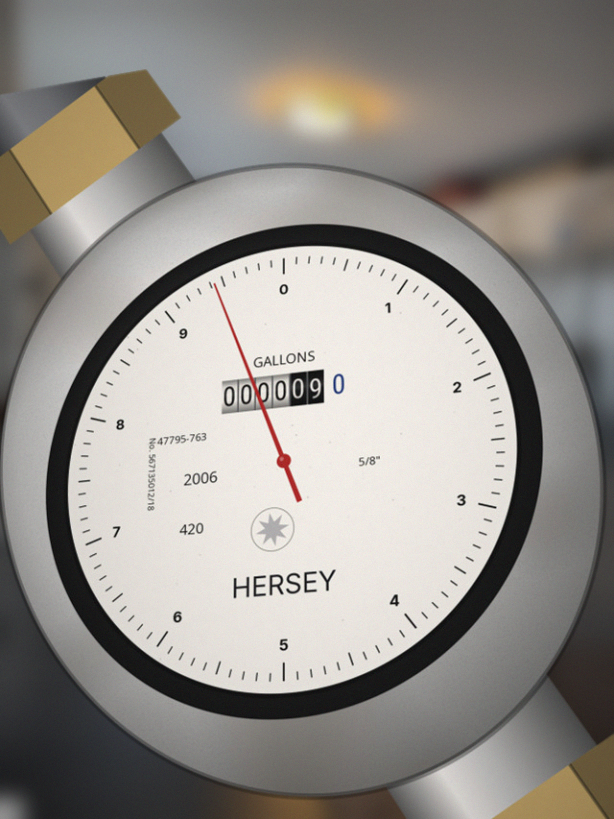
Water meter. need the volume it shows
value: 89.4 gal
